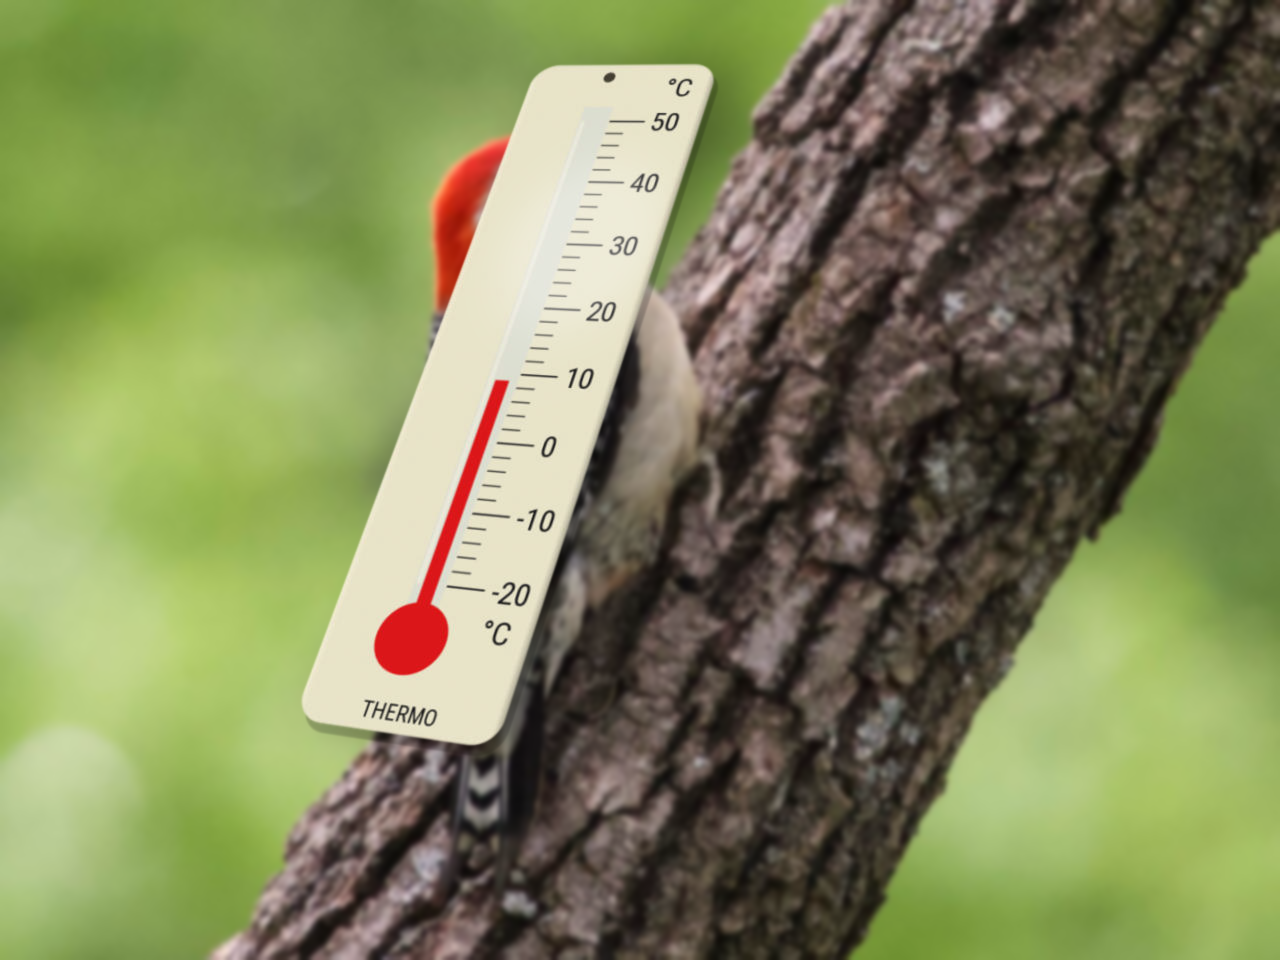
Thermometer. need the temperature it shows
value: 9 °C
